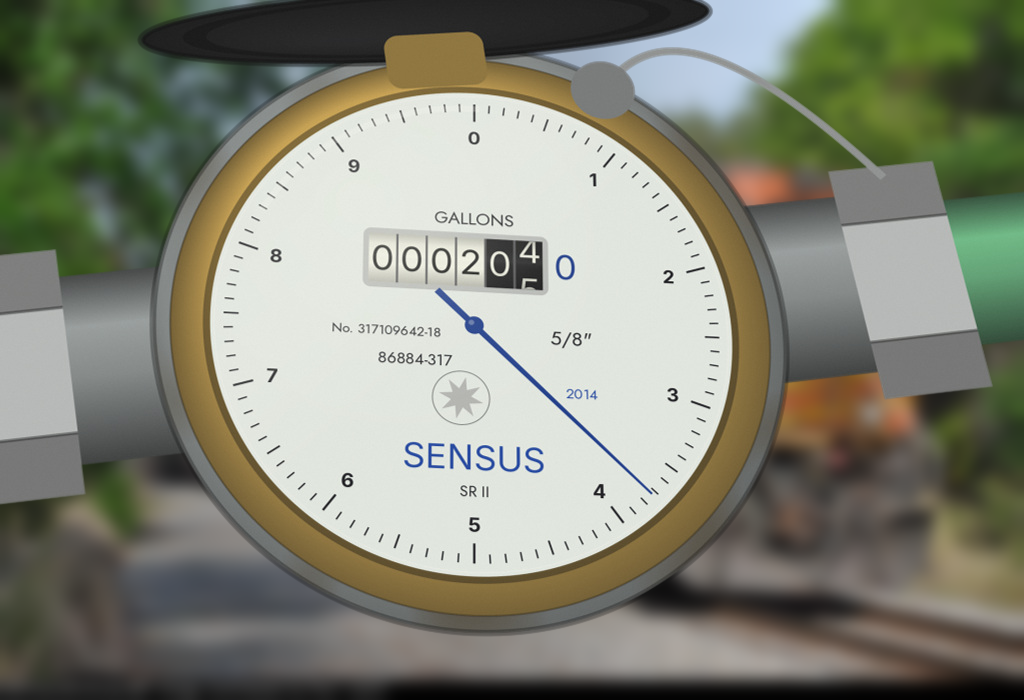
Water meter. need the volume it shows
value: 2043.7 gal
